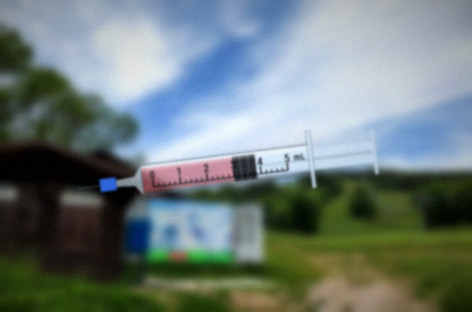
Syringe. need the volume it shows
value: 3 mL
